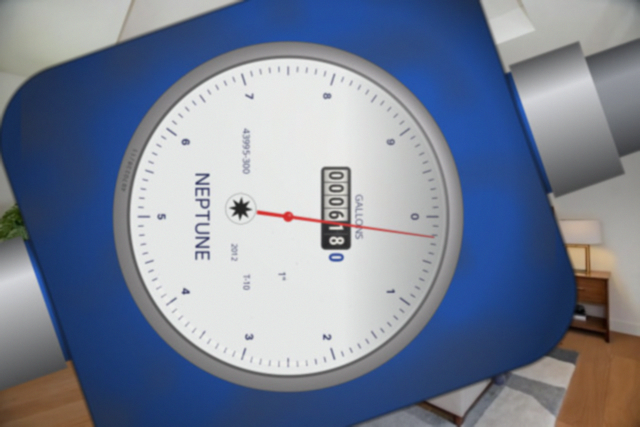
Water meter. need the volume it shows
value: 6180.2 gal
